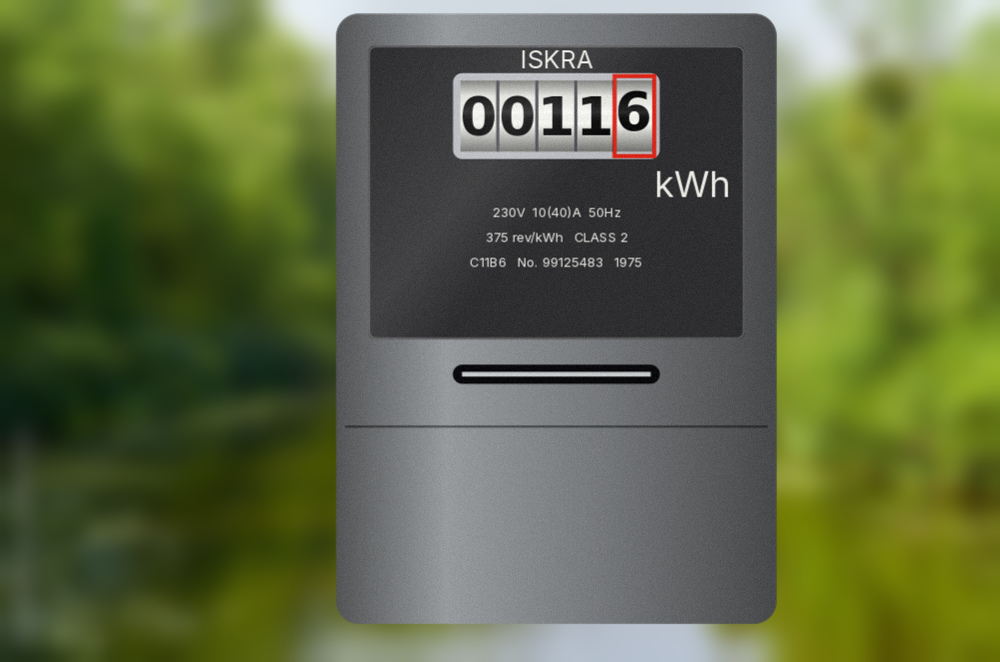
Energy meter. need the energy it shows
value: 11.6 kWh
